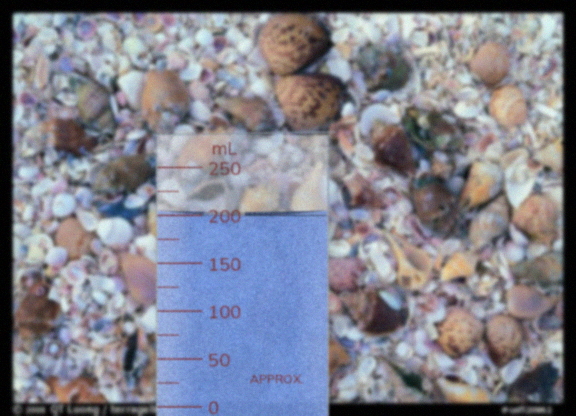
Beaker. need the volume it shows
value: 200 mL
